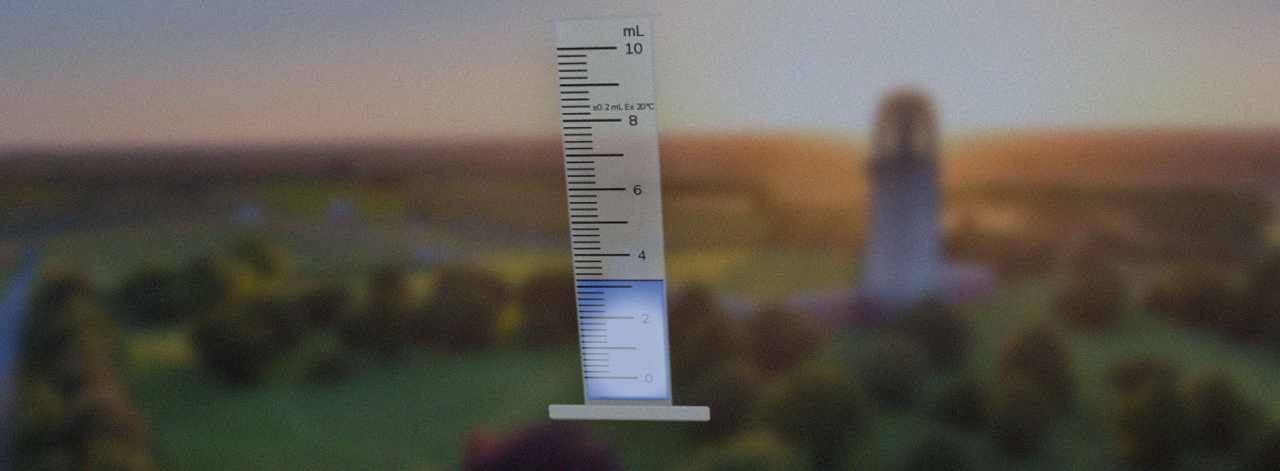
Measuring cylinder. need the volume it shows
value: 3.2 mL
